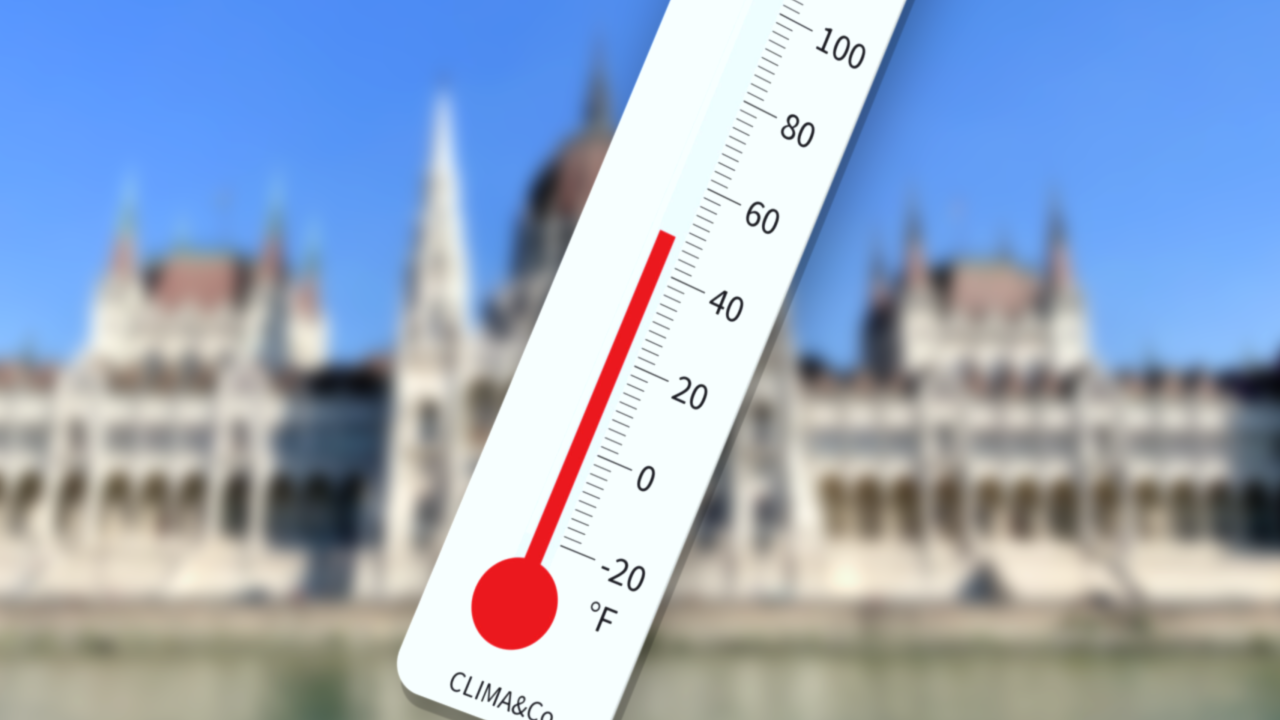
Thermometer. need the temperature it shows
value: 48 °F
